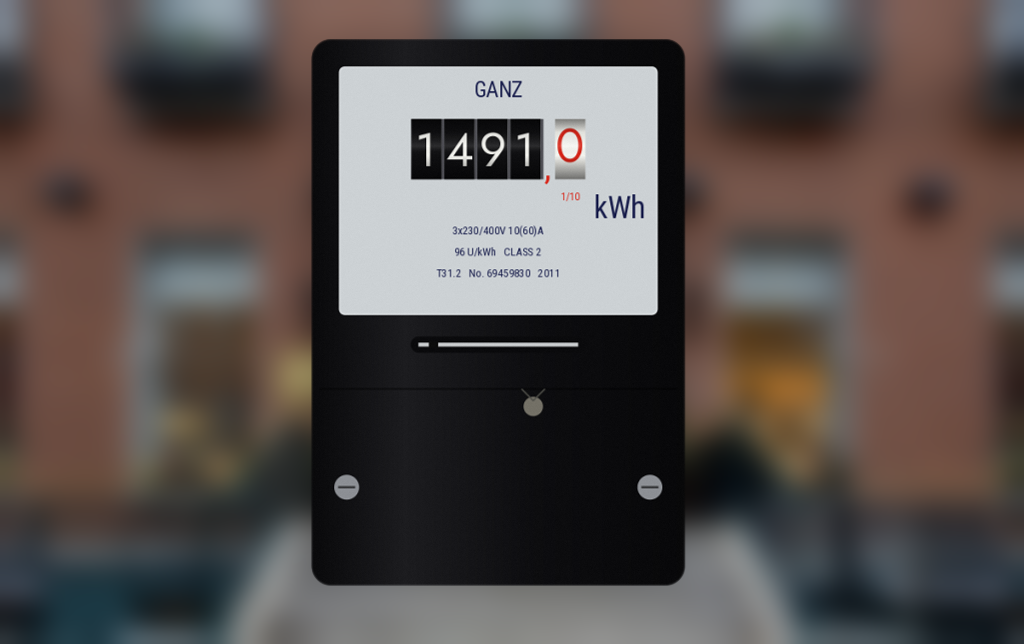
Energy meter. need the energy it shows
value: 1491.0 kWh
